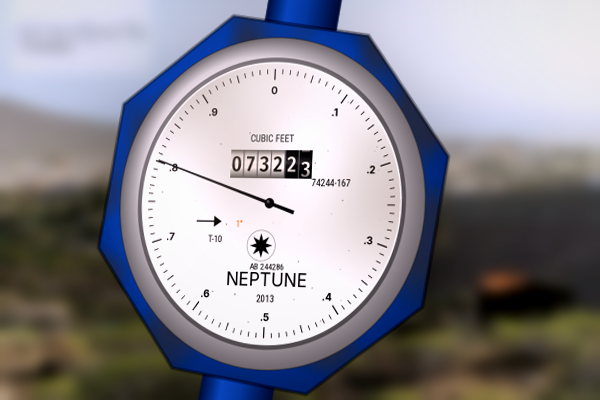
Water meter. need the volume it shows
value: 73222.80 ft³
